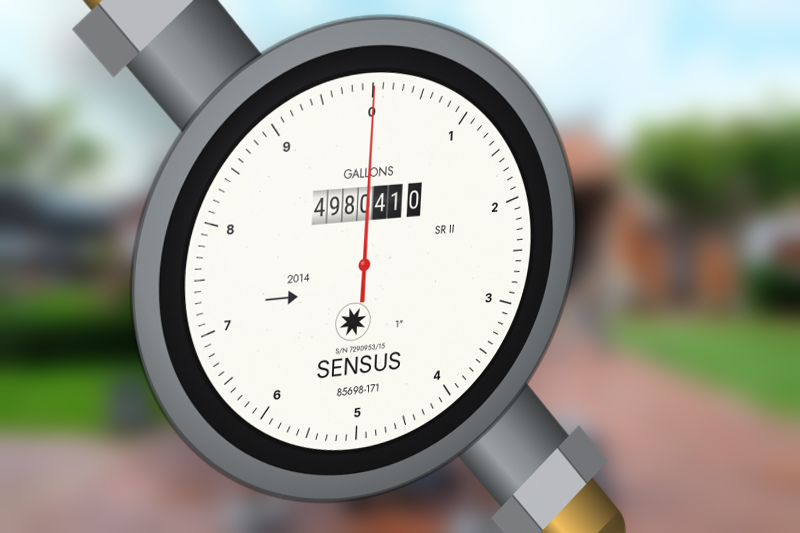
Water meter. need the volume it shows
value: 4980410.0 gal
